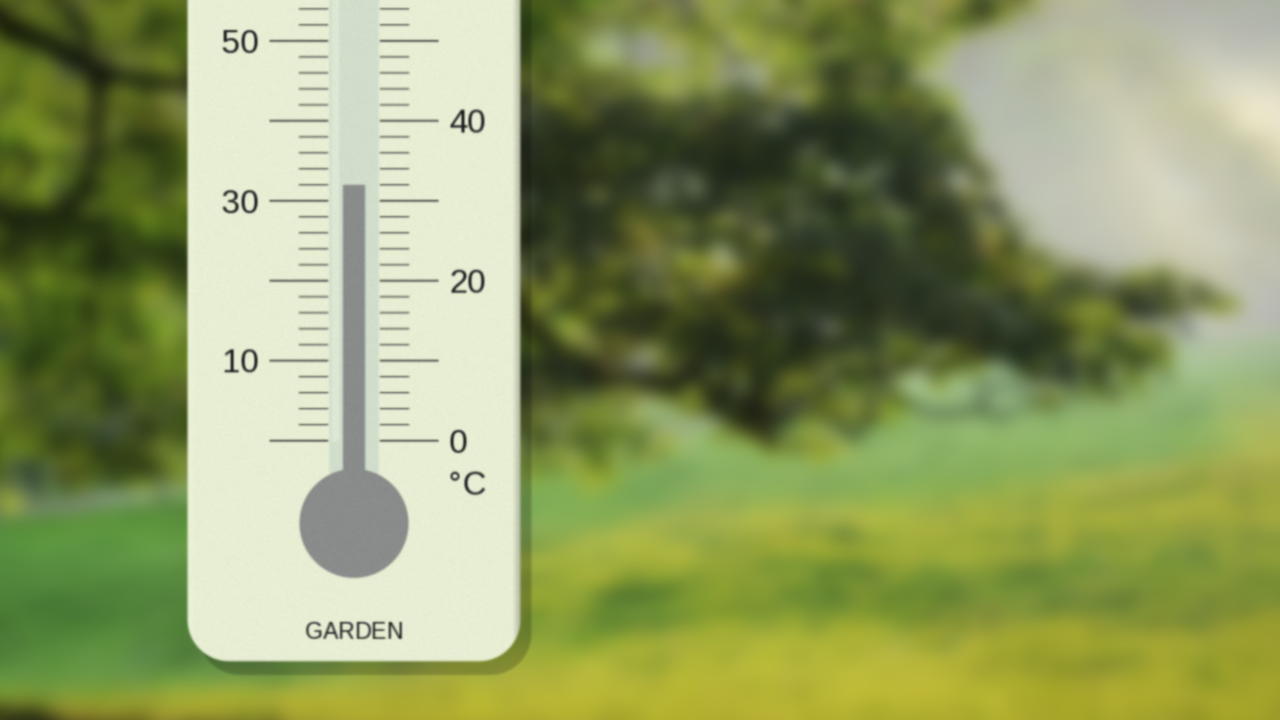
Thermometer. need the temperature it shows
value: 32 °C
